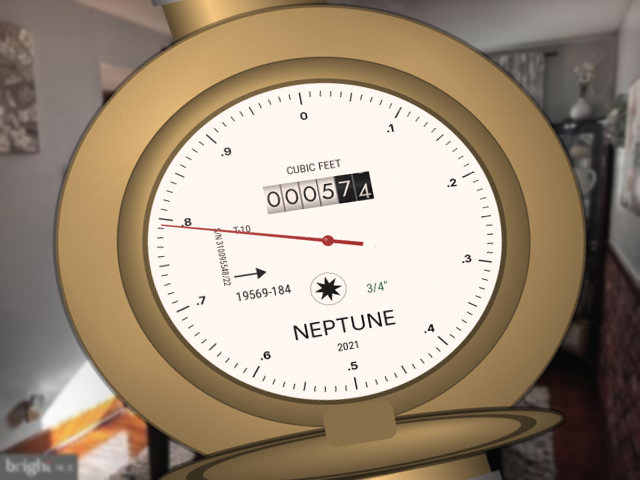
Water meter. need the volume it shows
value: 573.79 ft³
